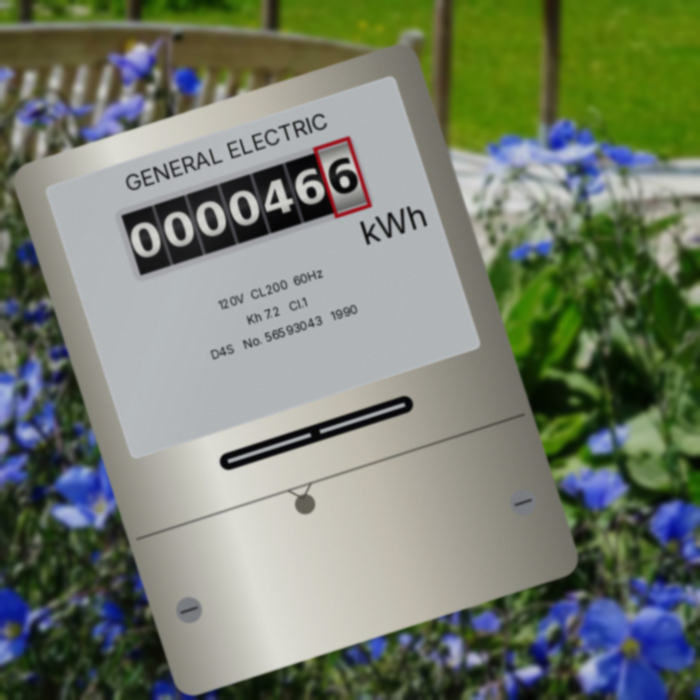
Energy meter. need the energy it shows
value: 46.6 kWh
